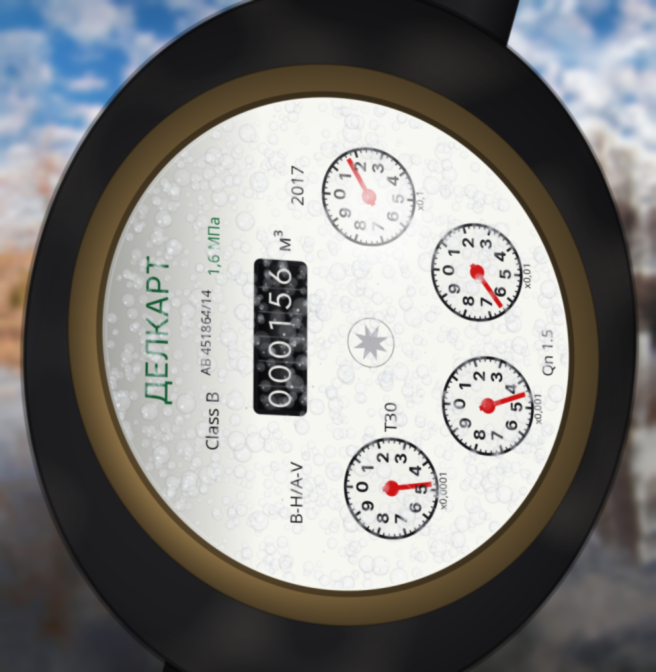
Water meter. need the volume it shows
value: 156.1644 m³
